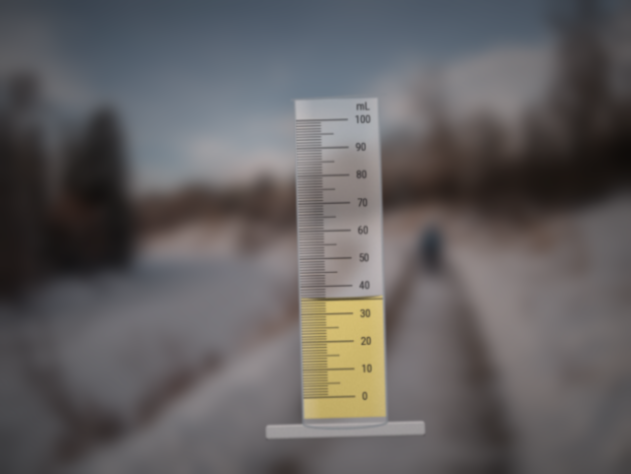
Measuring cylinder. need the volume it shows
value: 35 mL
